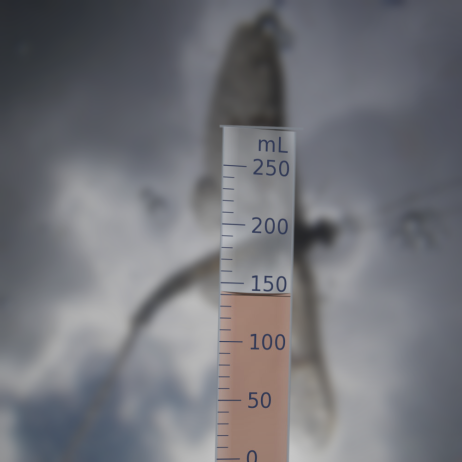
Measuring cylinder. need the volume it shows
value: 140 mL
